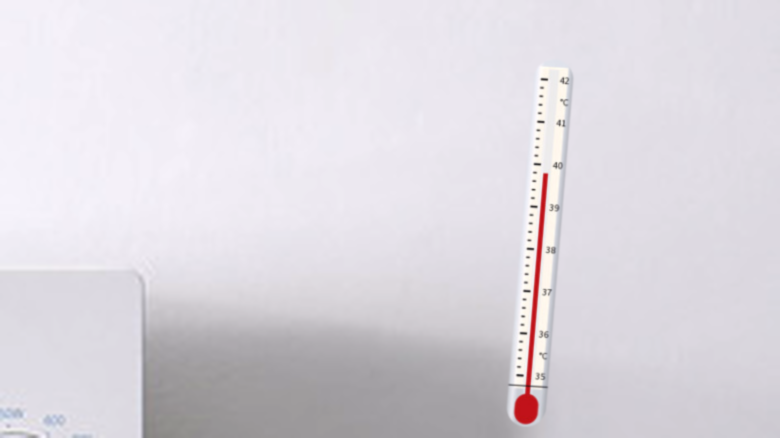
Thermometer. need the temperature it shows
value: 39.8 °C
